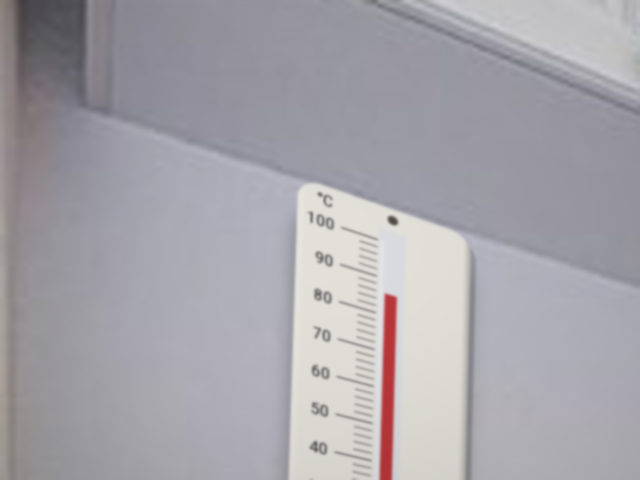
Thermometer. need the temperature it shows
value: 86 °C
